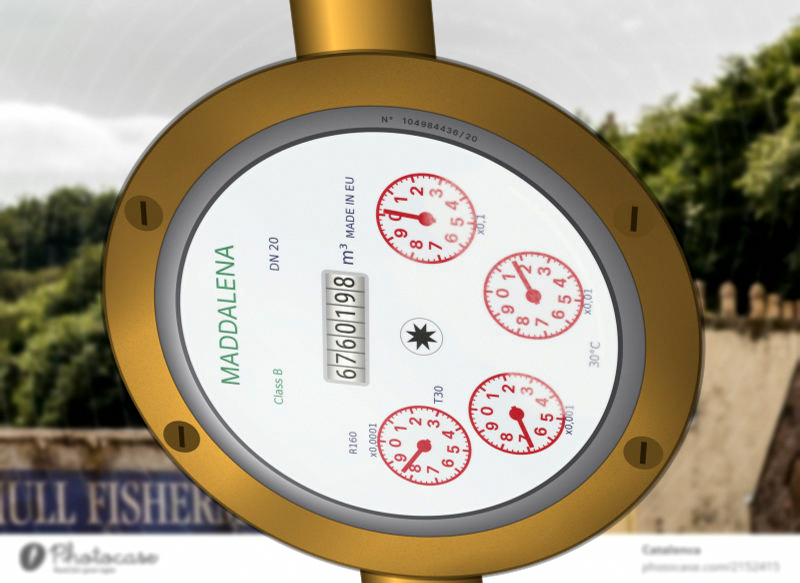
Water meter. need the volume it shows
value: 6760198.0168 m³
